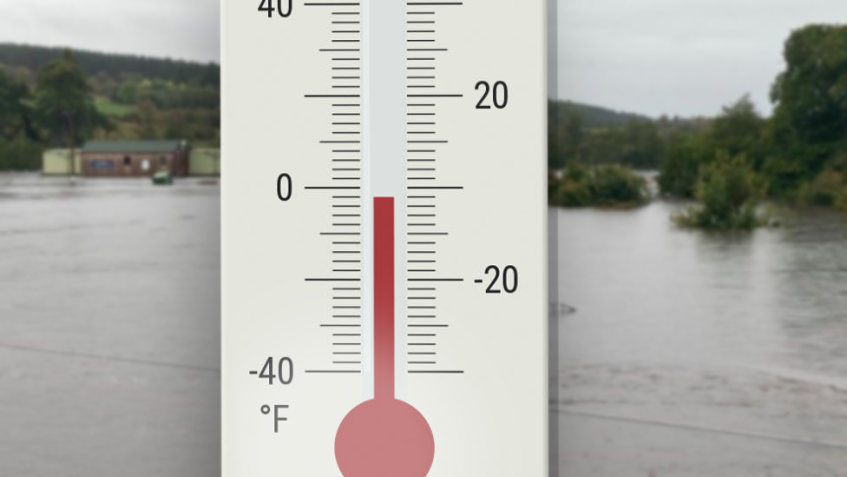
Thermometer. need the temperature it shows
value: -2 °F
